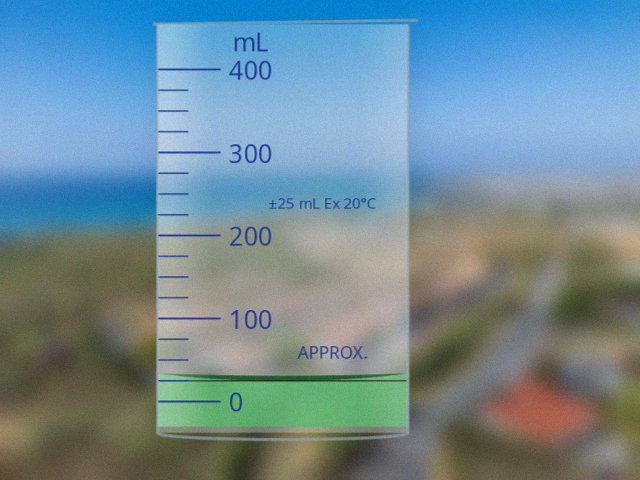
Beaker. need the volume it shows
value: 25 mL
